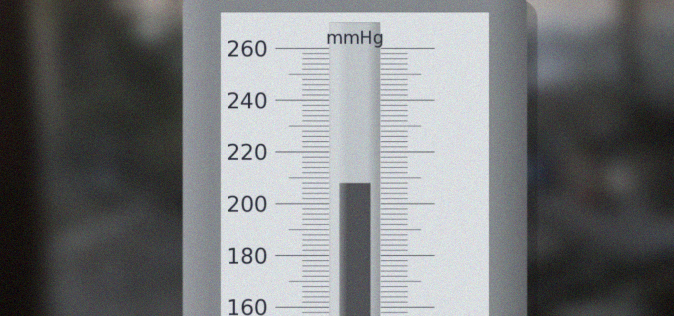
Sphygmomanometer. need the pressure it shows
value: 208 mmHg
